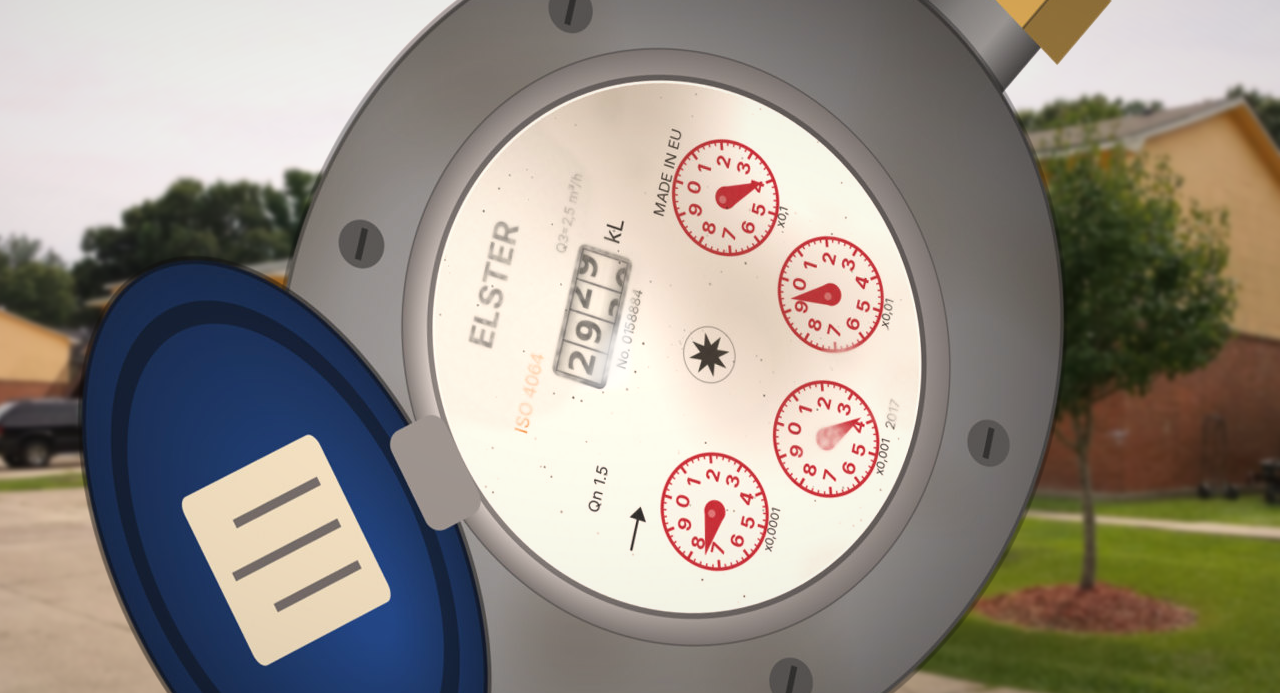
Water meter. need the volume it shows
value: 2929.3937 kL
